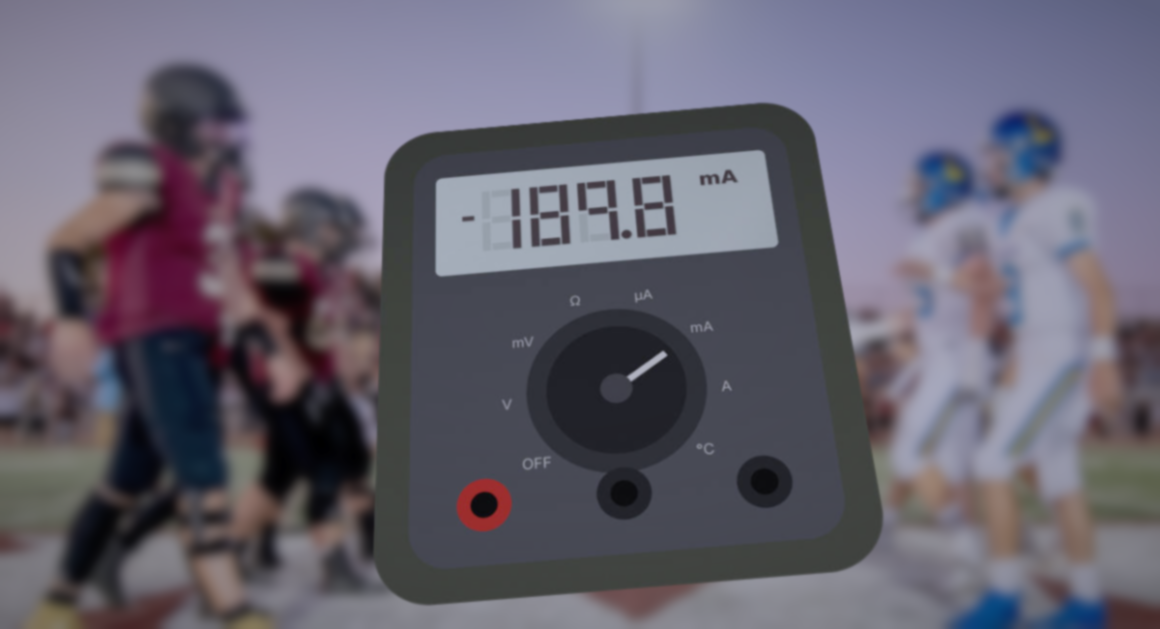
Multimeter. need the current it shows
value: -189.8 mA
